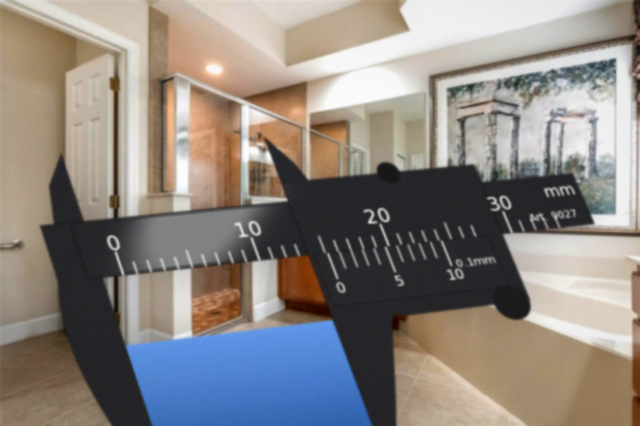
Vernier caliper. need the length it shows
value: 15.2 mm
